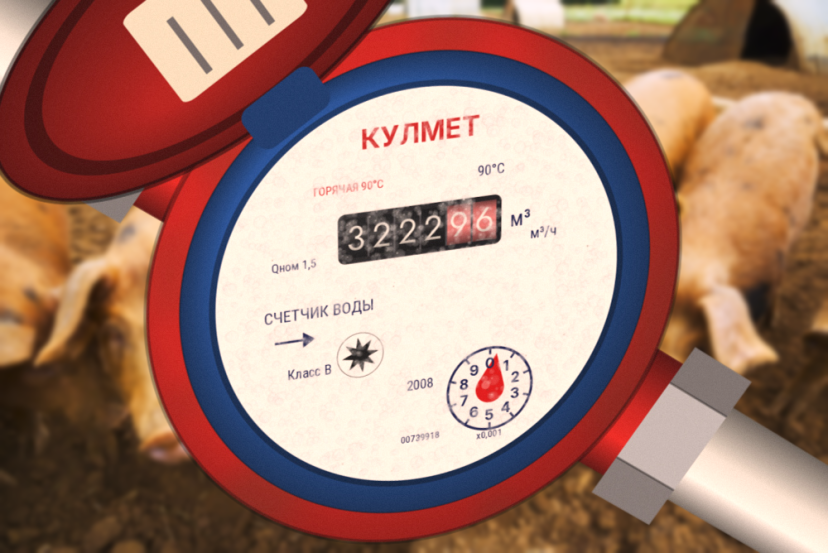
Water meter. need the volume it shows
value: 3222.960 m³
